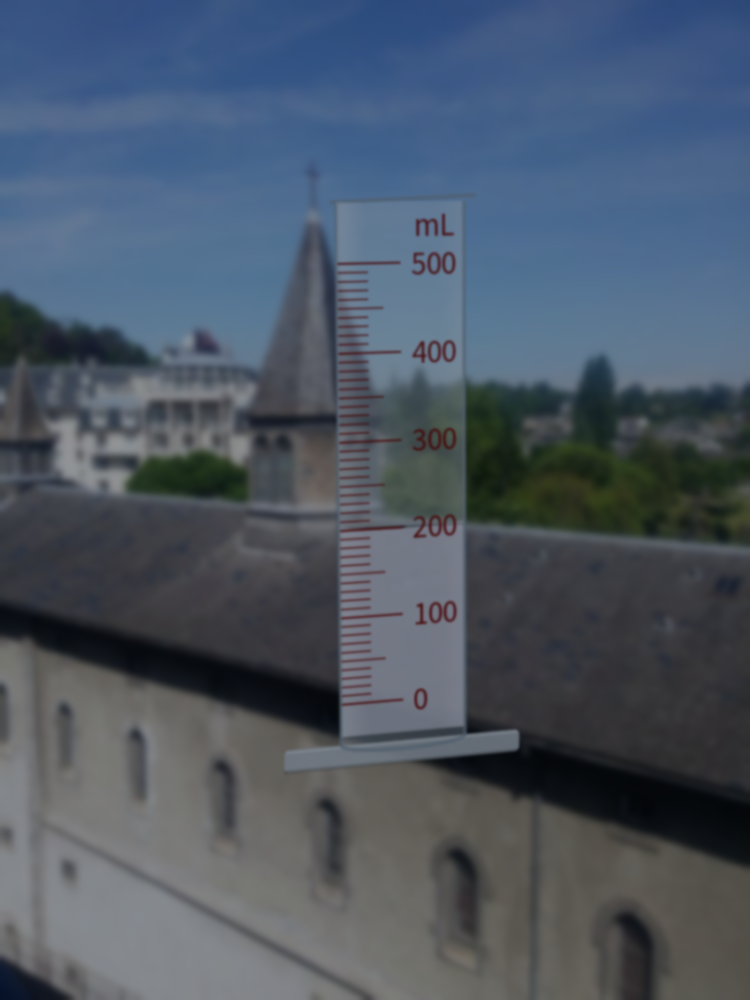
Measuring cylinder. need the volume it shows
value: 200 mL
